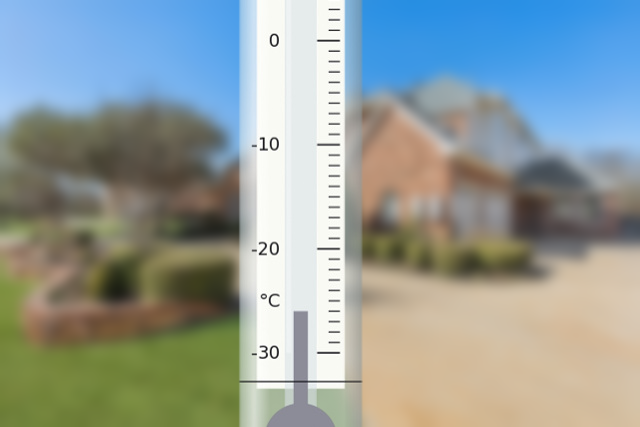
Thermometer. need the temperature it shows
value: -26 °C
